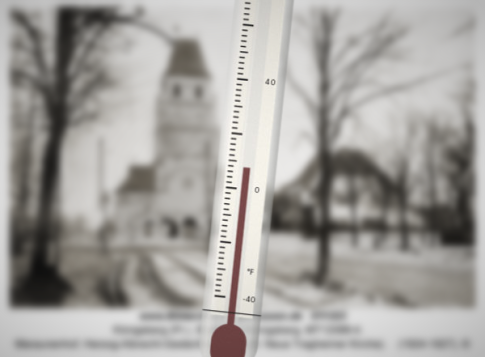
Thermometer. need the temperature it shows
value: 8 °F
